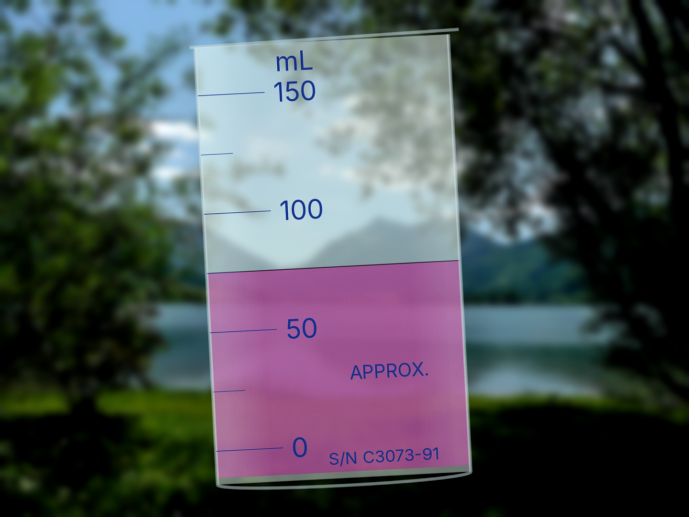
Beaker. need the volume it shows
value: 75 mL
